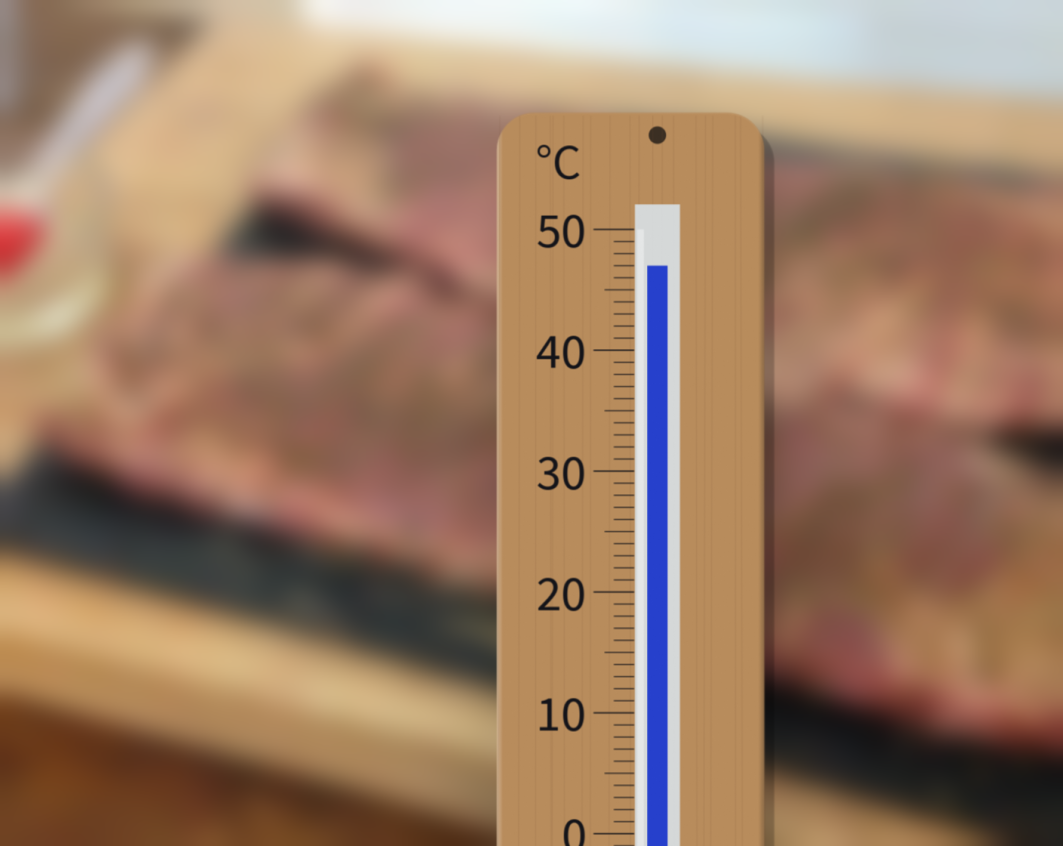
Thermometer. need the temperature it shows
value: 47 °C
